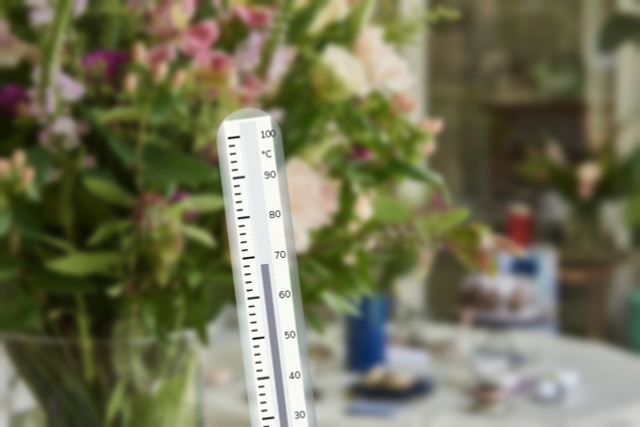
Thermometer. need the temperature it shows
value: 68 °C
